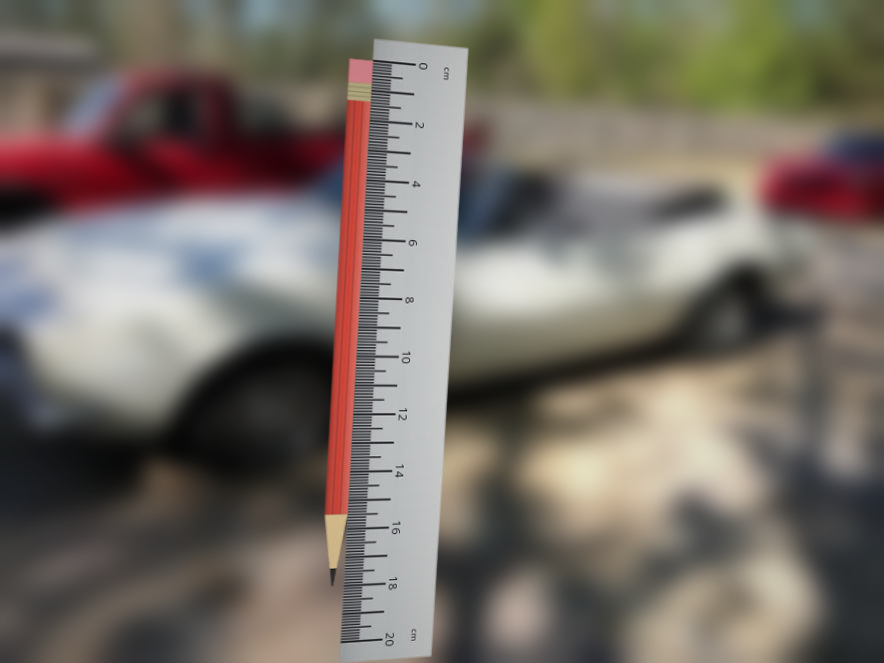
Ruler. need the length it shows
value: 18 cm
